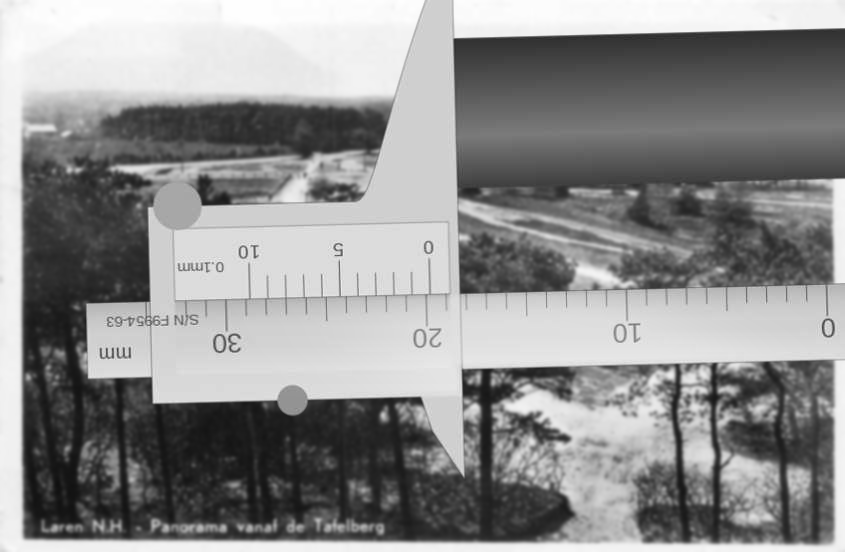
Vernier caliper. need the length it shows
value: 19.8 mm
